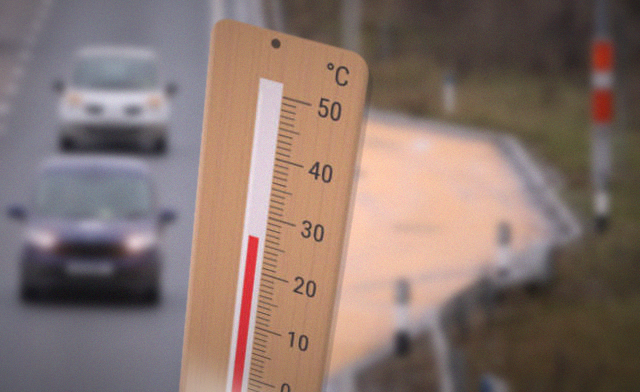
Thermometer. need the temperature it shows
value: 26 °C
